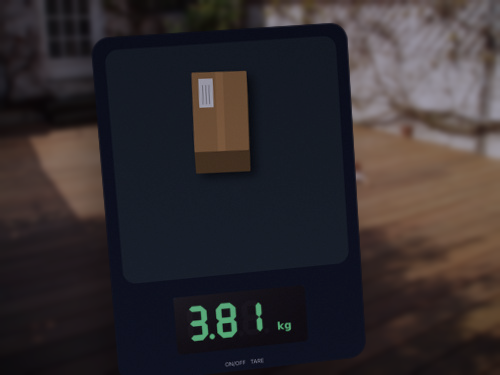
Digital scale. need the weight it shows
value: 3.81 kg
